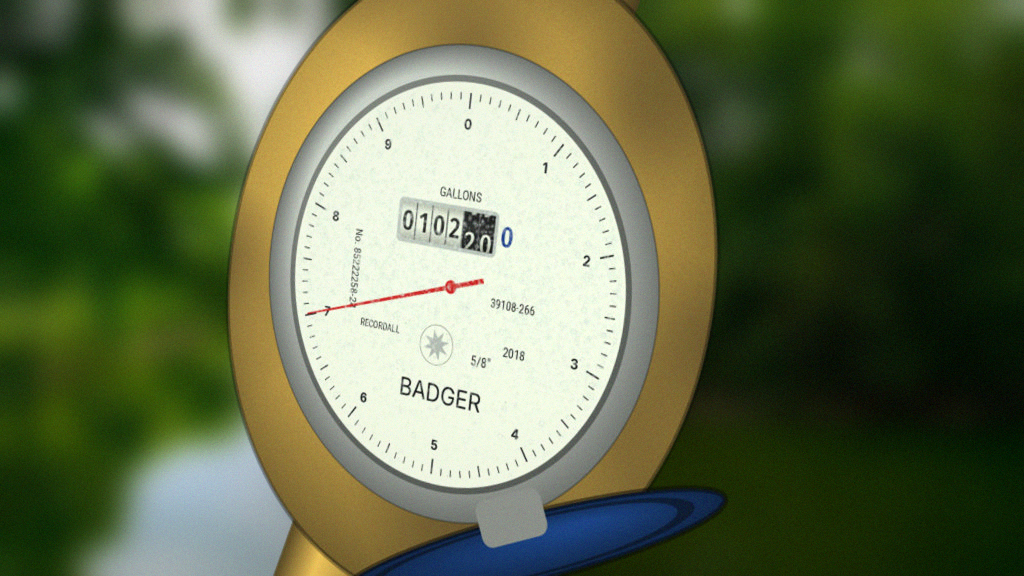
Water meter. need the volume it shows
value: 102197.0 gal
